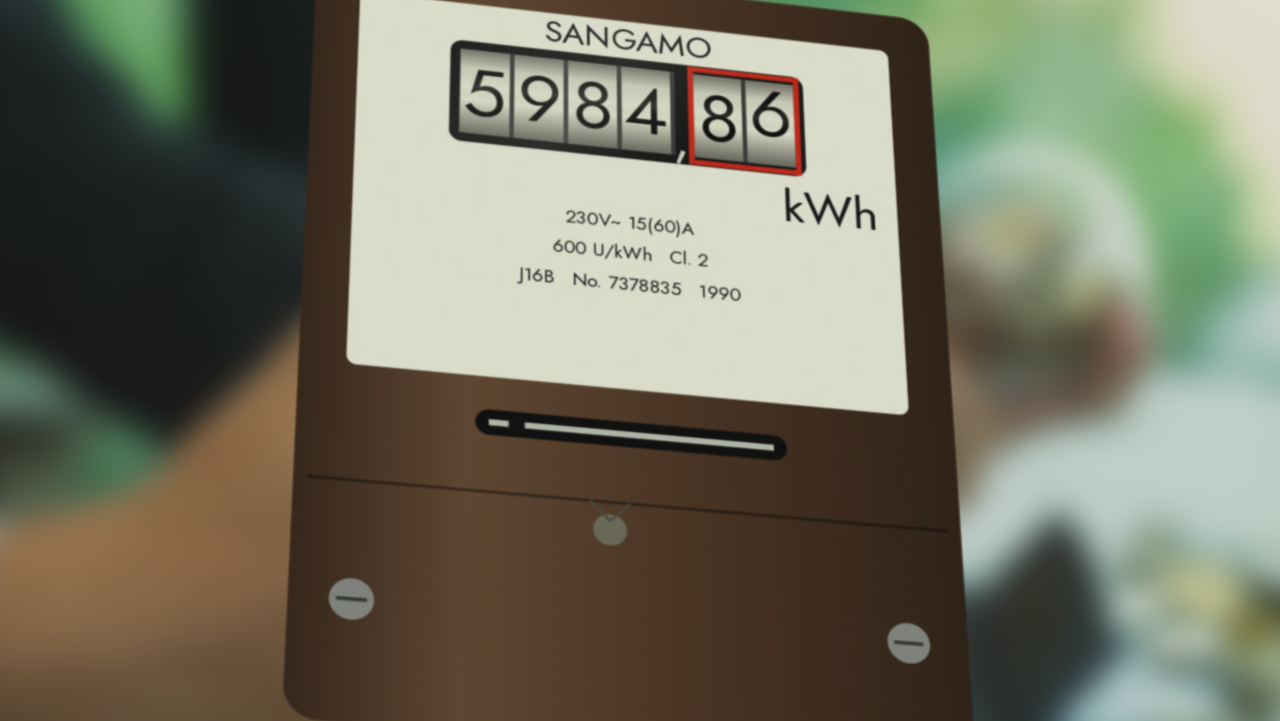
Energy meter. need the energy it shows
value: 5984.86 kWh
